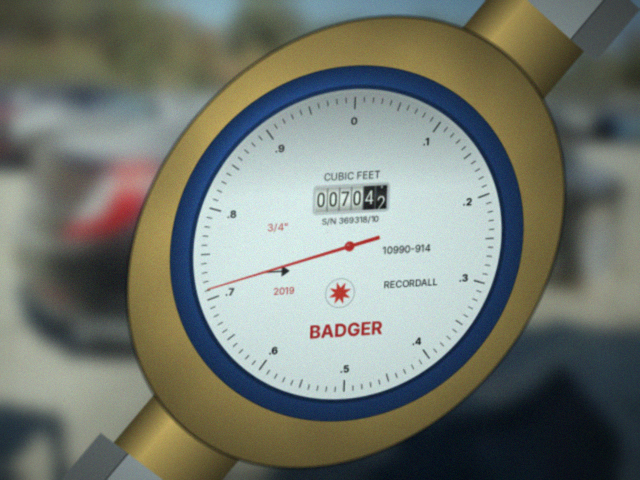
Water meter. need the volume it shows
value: 7041.71 ft³
